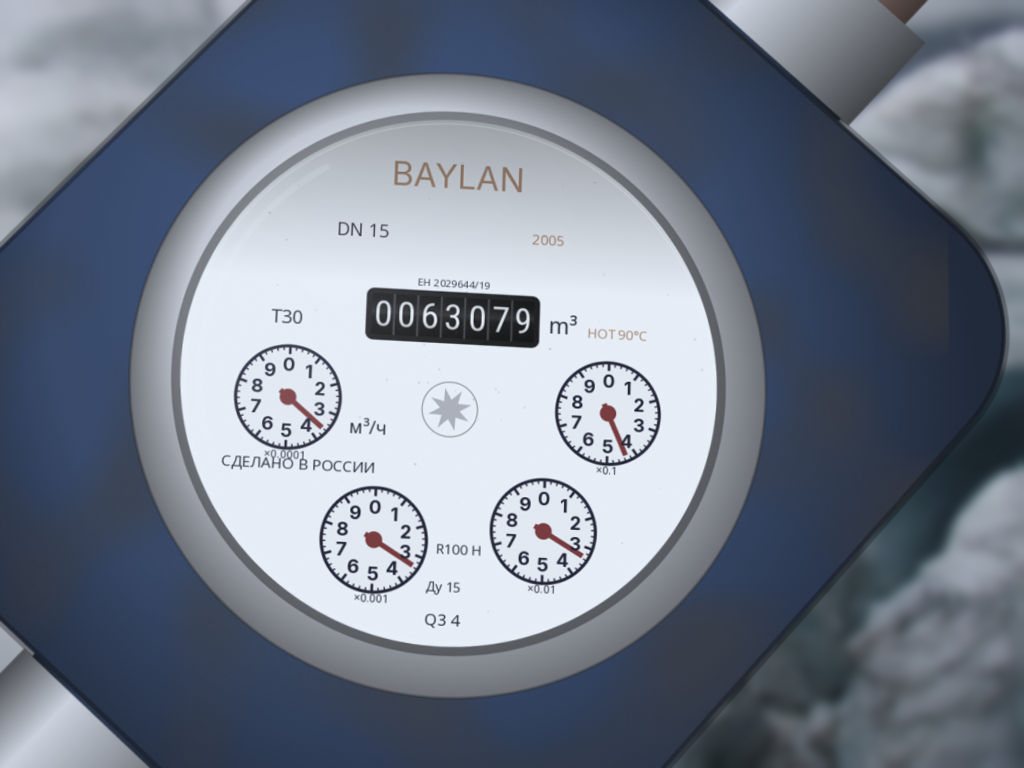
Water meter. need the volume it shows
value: 63079.4333 m³
